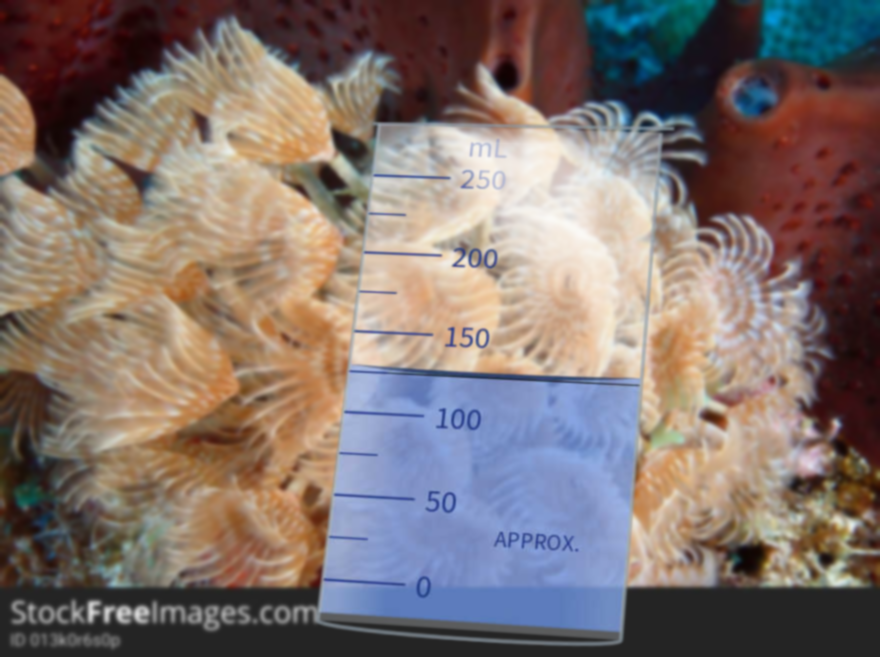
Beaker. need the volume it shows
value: 125 mL
